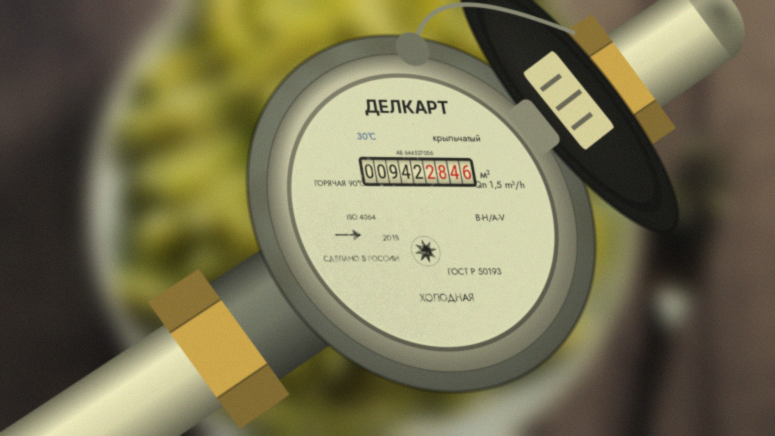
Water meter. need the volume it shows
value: 942.2846 m³
